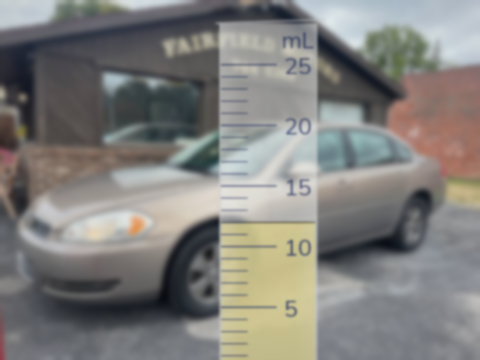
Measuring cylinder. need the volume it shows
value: 12 mL
